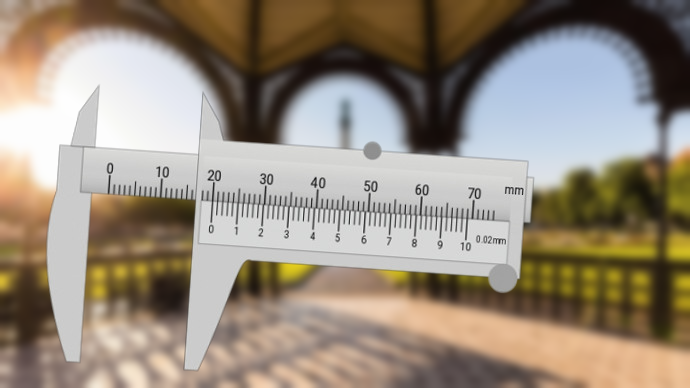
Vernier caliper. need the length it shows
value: 20.0 mm
